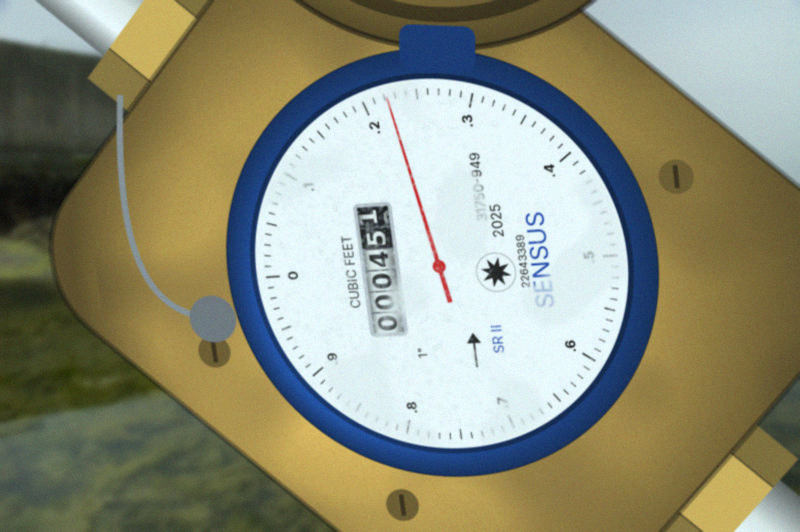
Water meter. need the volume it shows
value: 451.22 ft³
